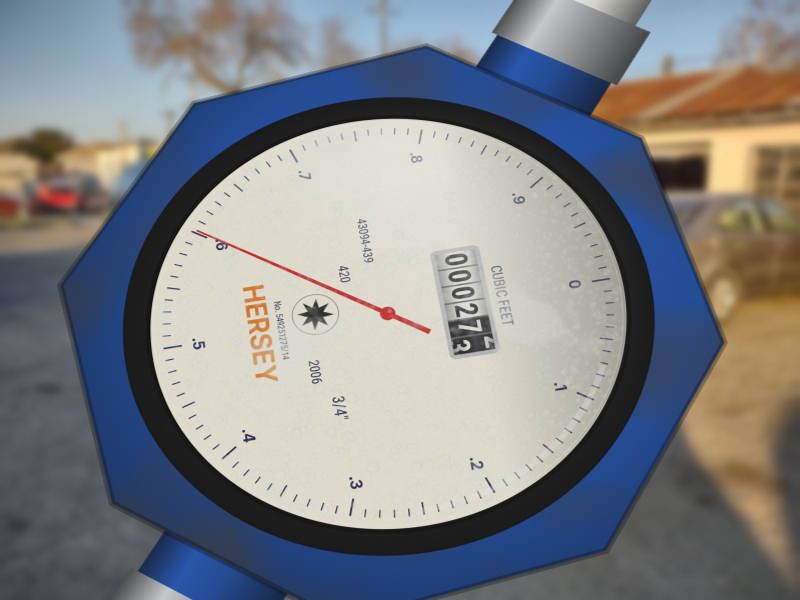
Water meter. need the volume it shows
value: 272.60 ft³
